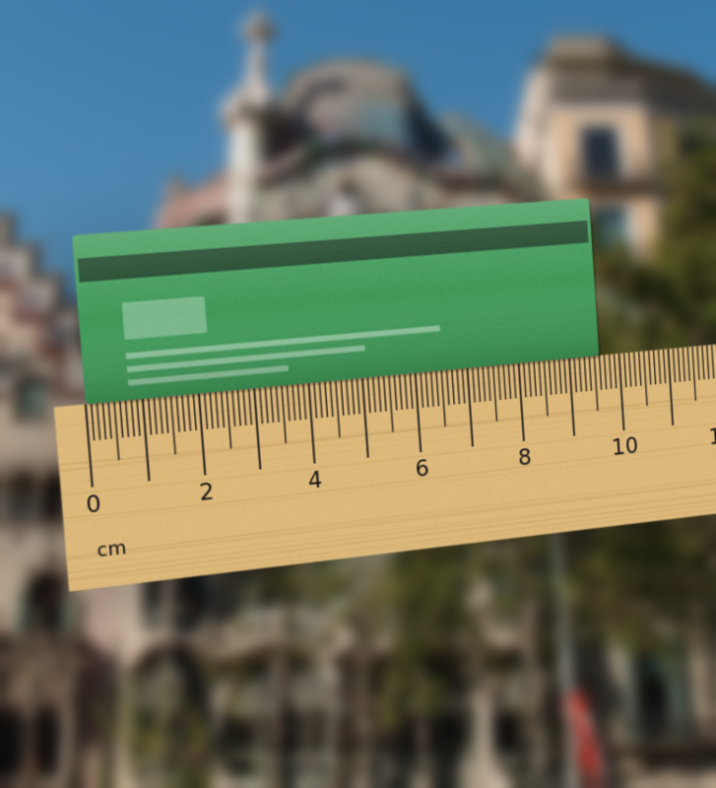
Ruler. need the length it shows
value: 9.6 cm
